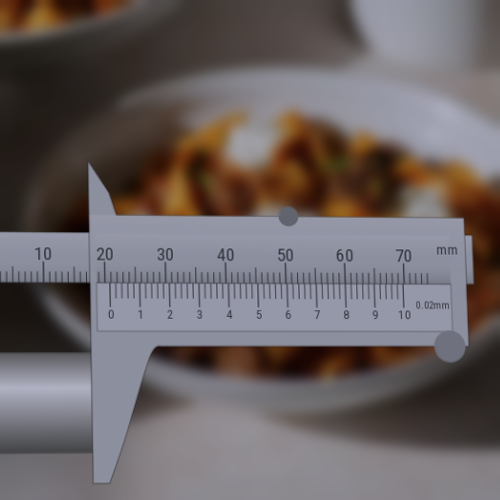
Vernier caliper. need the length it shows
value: 20.8 mm
